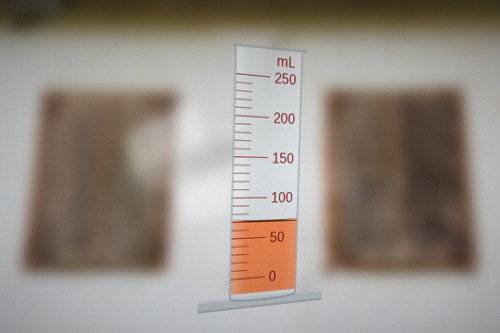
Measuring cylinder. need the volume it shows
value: 70 mL
